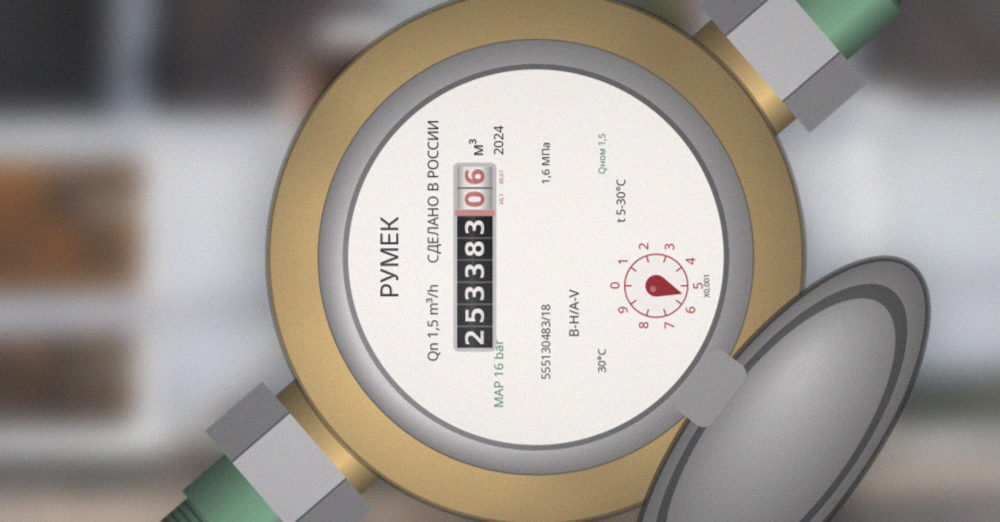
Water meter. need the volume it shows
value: 253383.065 m³
